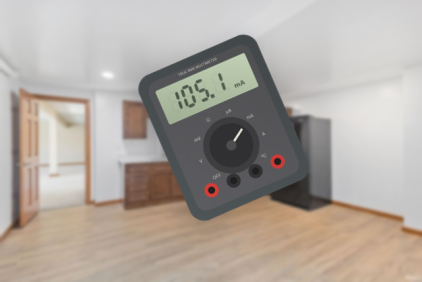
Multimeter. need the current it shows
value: 105.1 mA
